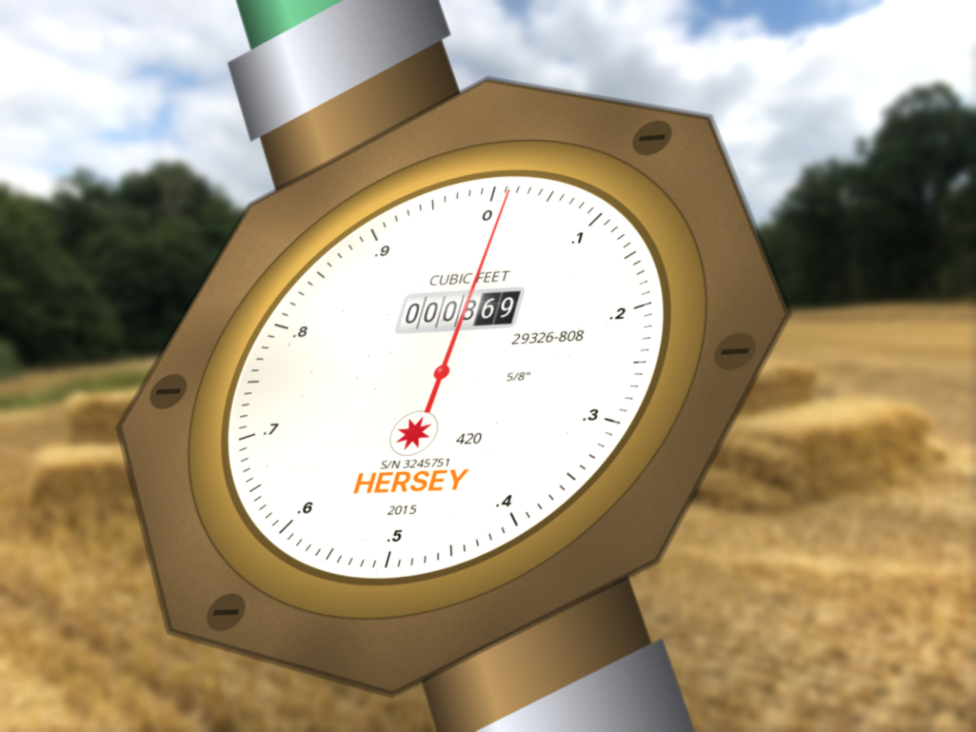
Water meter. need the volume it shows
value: 869.01 ft³
